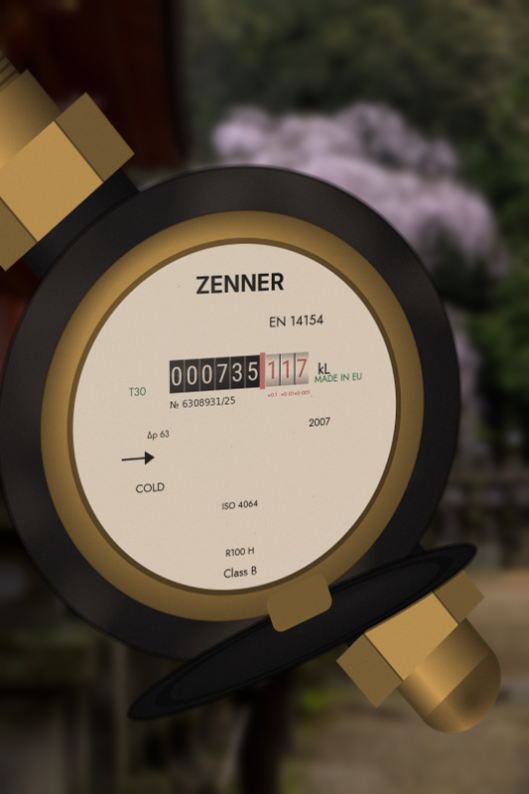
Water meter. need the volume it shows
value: 735.117 kL
